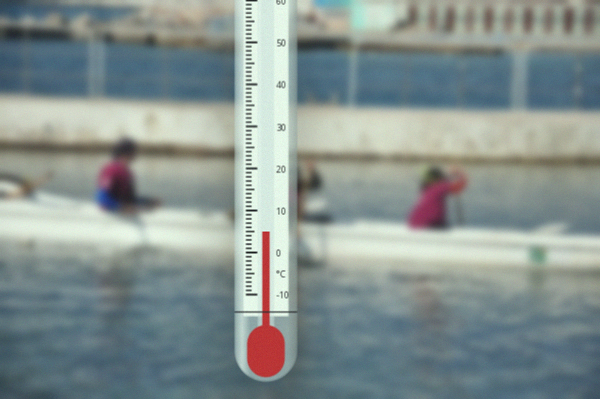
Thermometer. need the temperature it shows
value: 5 °C
